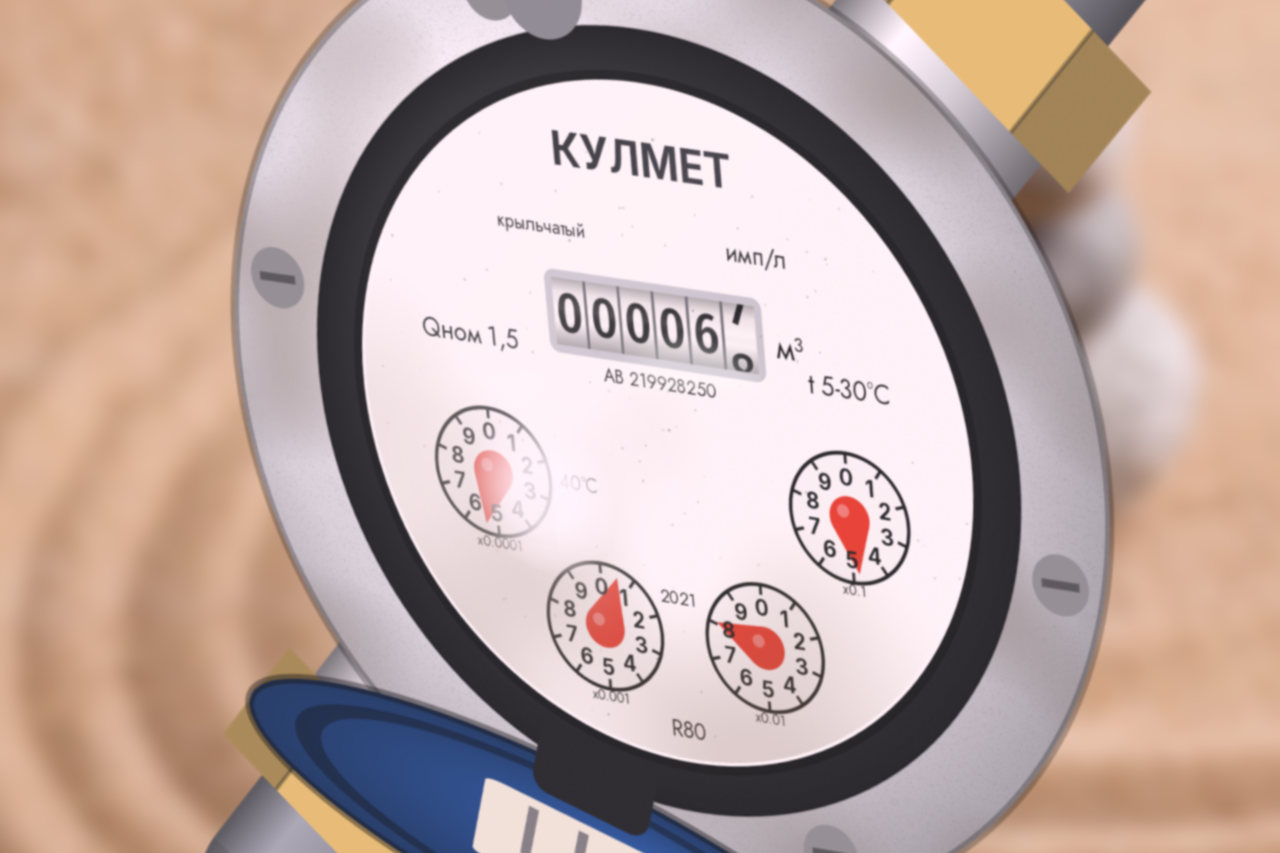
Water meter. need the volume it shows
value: 67.4805 m³
